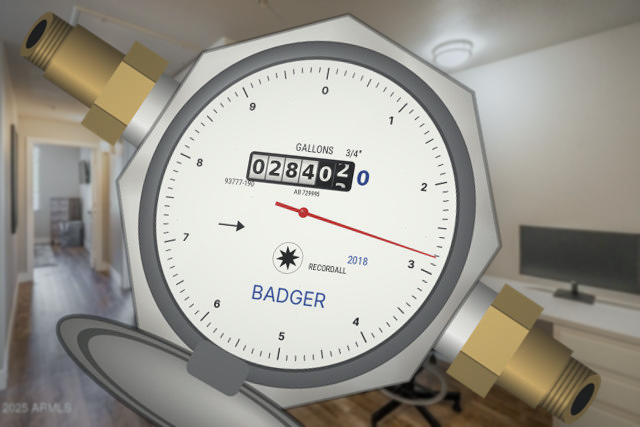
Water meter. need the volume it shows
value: 284022.8 gal
